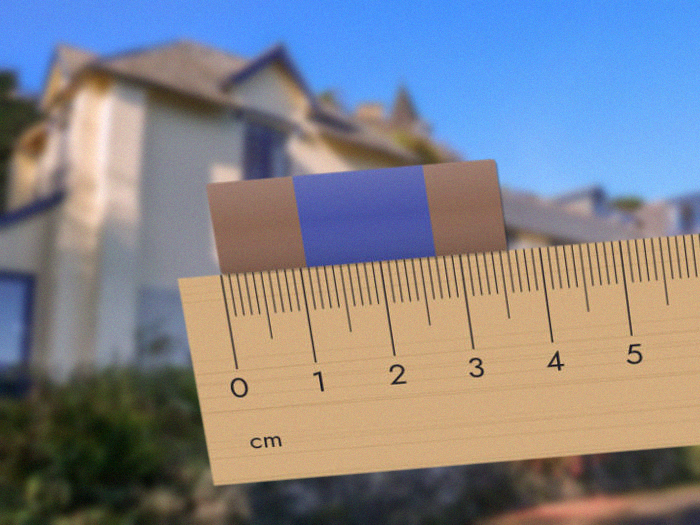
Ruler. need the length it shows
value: 3.6 cm
